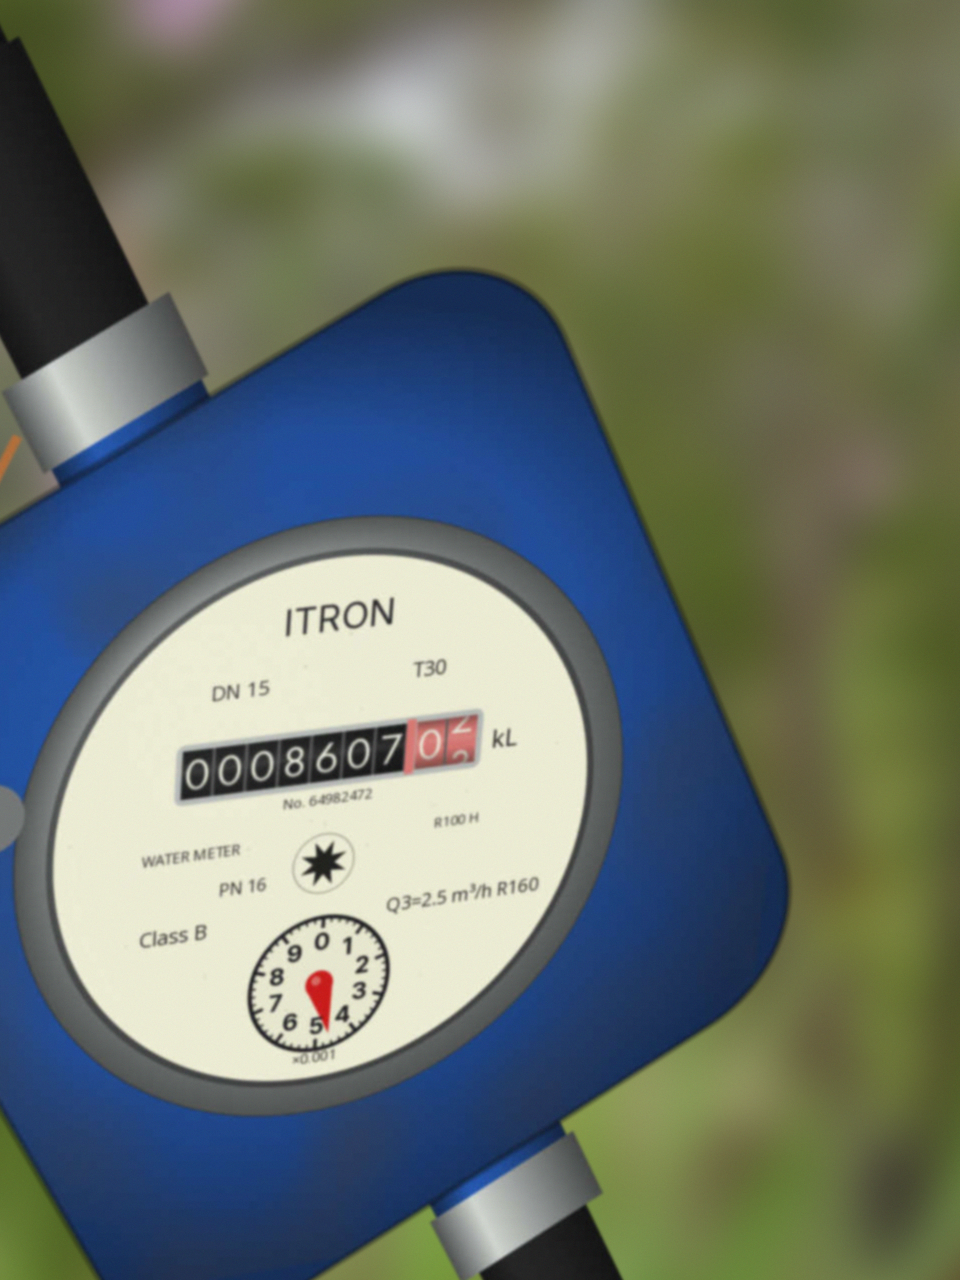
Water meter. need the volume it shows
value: 8607.024 kL
